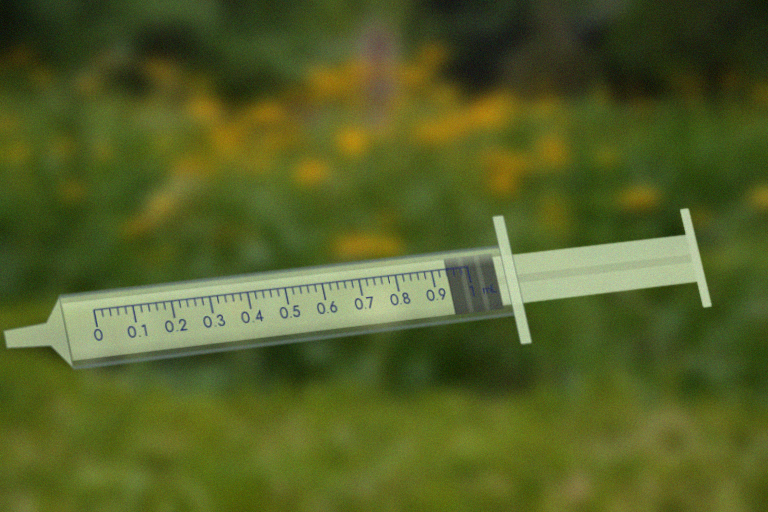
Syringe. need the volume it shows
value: 0.94 mL
